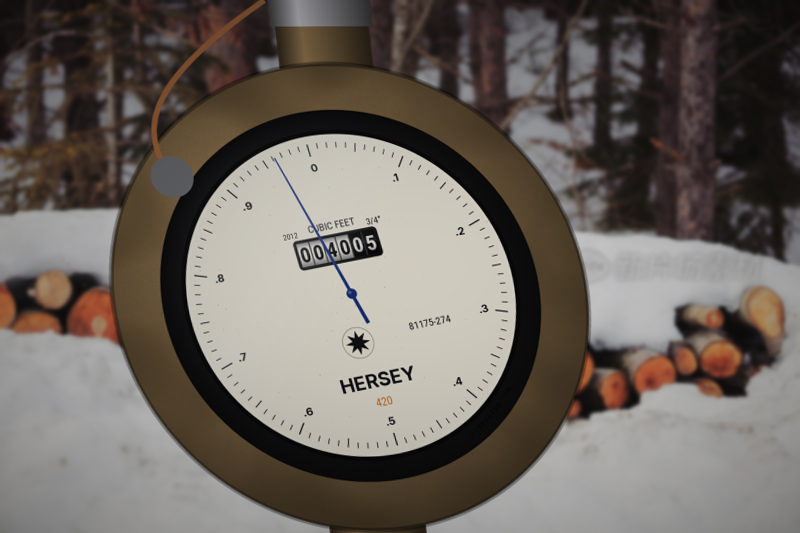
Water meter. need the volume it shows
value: 4004.96 ft³
